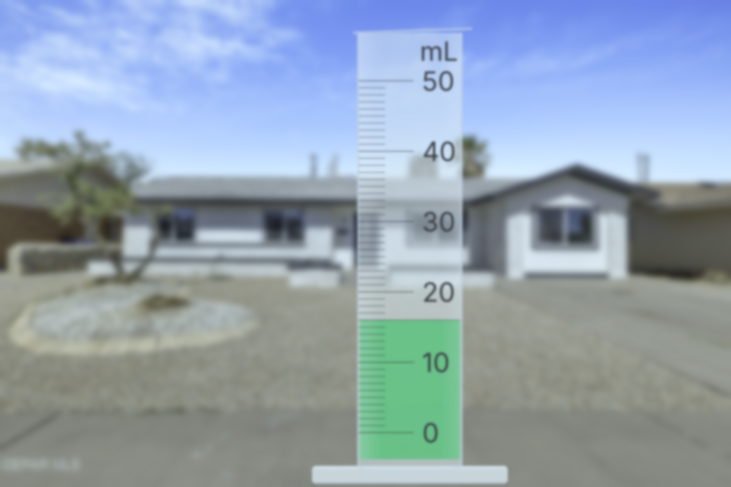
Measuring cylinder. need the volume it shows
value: 16 mL
